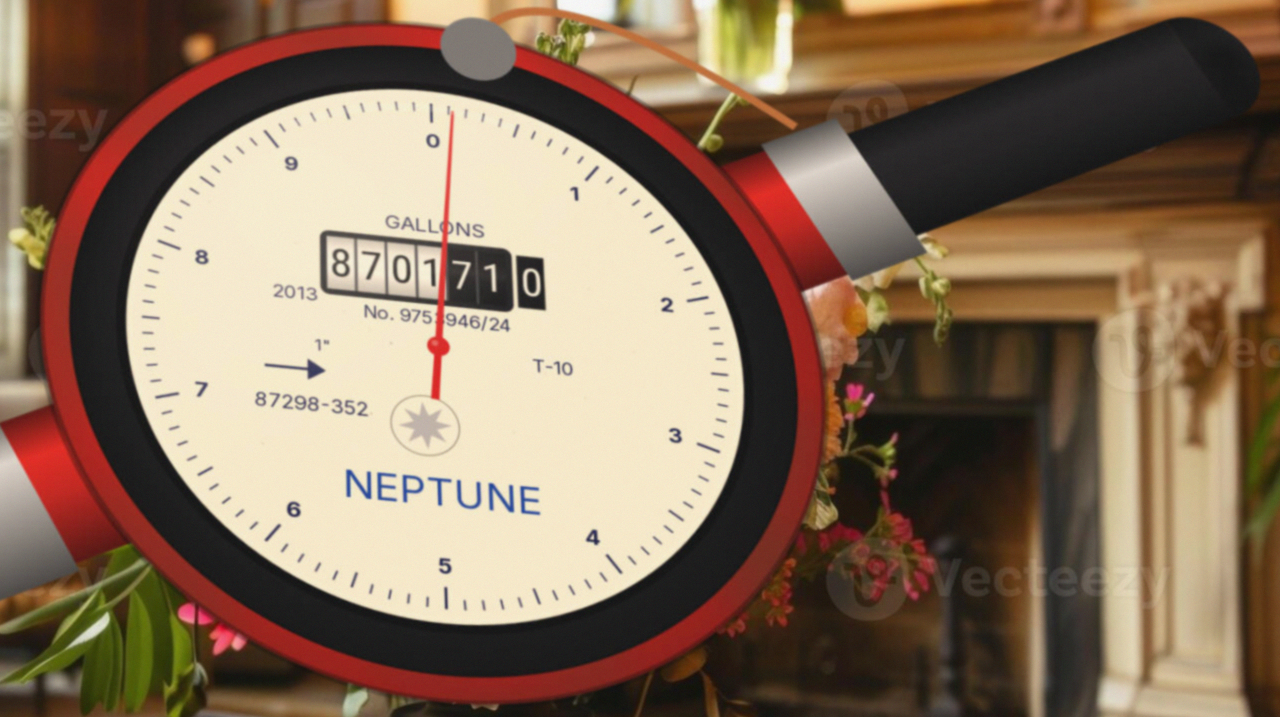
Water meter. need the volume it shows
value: 8701710.1 gal
